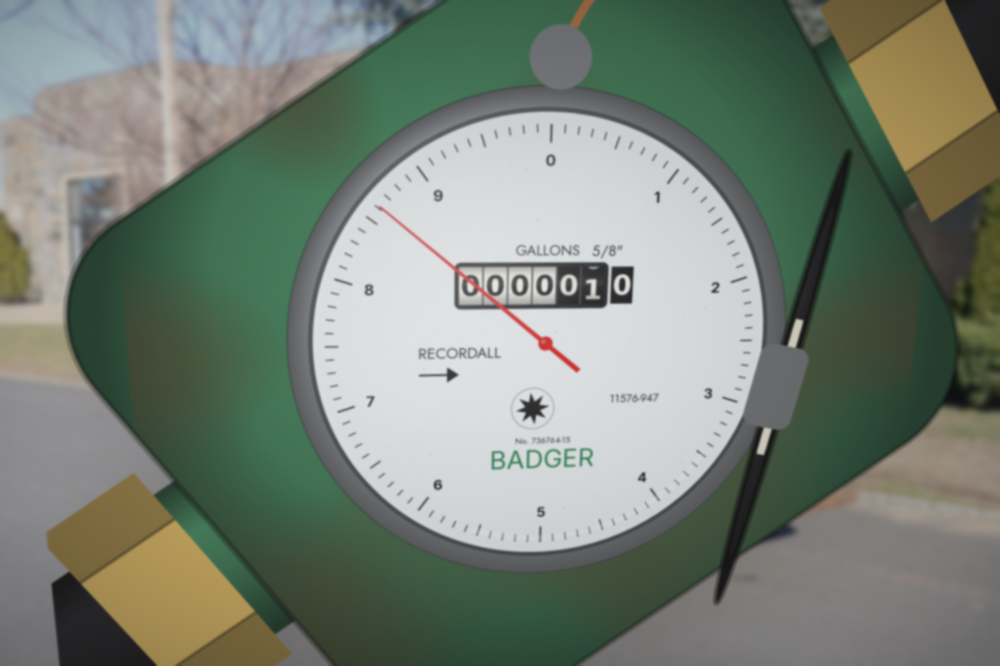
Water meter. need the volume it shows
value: 8.6 gal
